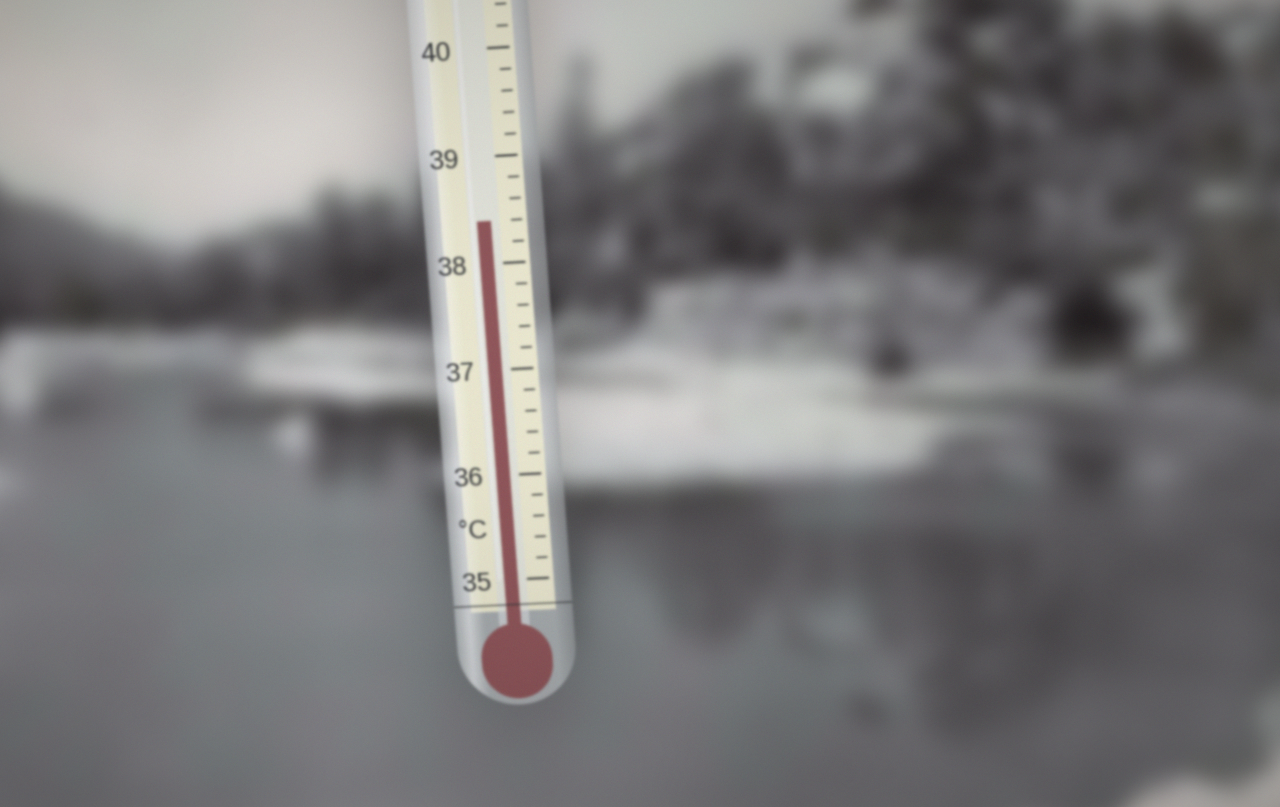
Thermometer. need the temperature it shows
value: 38.4 °C
